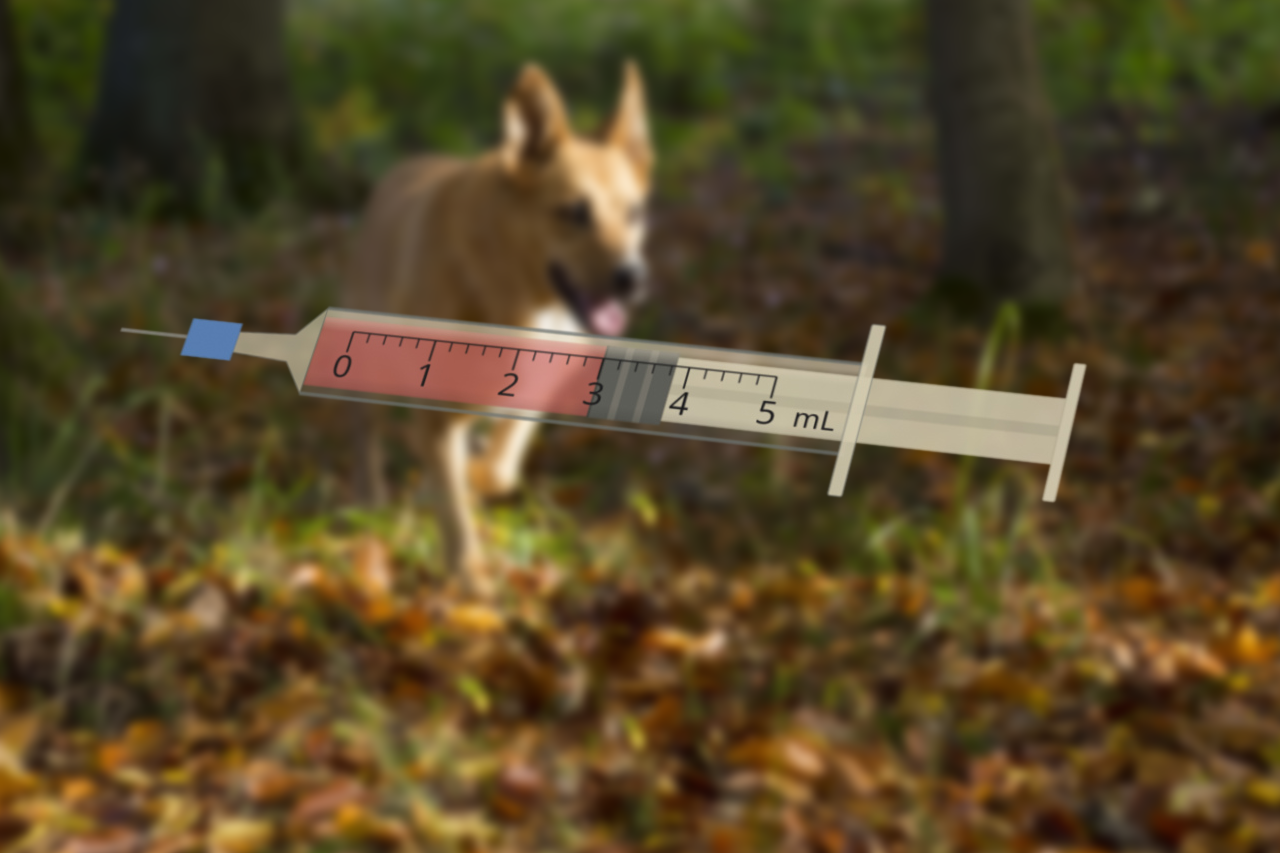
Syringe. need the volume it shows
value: 3 mL
